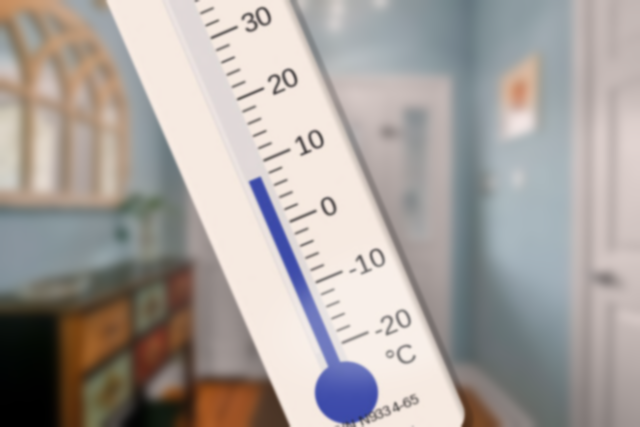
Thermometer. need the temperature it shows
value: 8 °C
